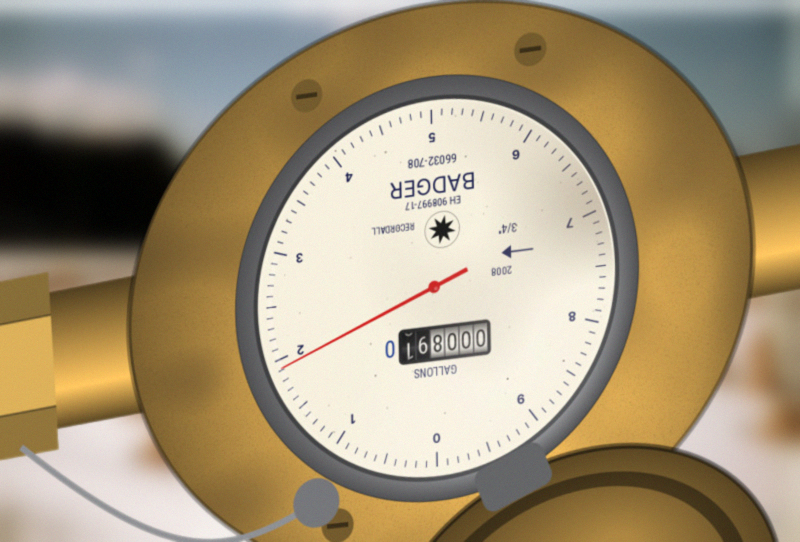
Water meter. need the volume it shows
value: 8911.9 gal
